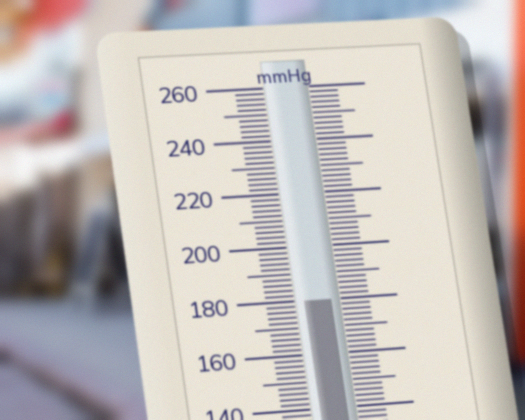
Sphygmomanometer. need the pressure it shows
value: 180 mmHg
